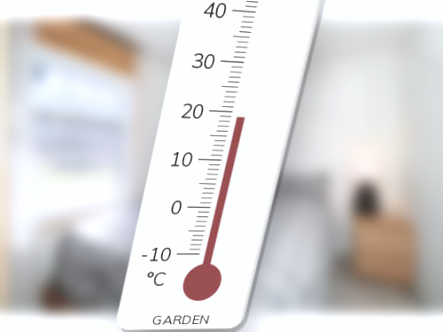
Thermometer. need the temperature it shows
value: 19 °C
